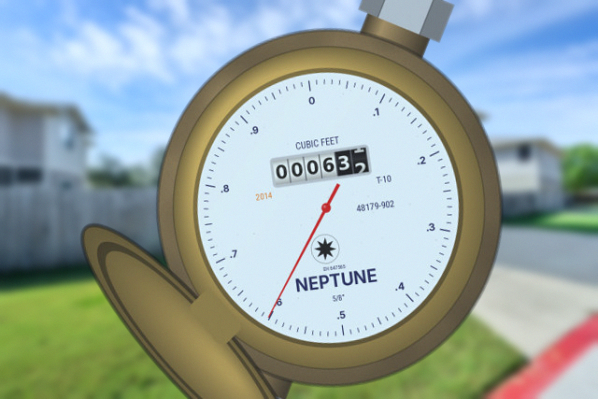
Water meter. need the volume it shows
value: 631.60 ft³
